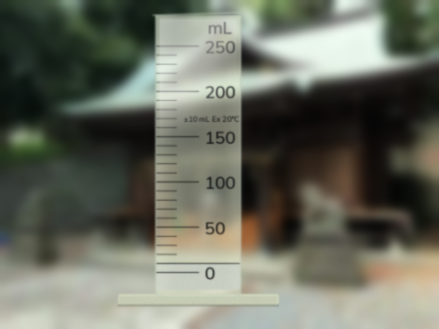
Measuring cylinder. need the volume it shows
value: 10 mL
